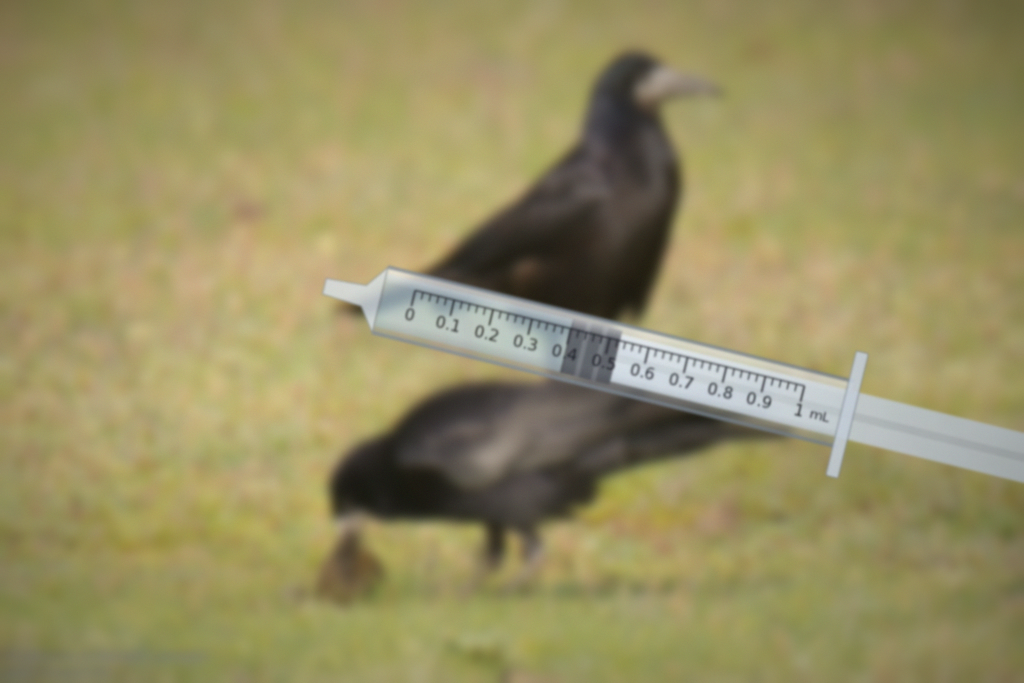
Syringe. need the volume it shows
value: 0.4 mL
